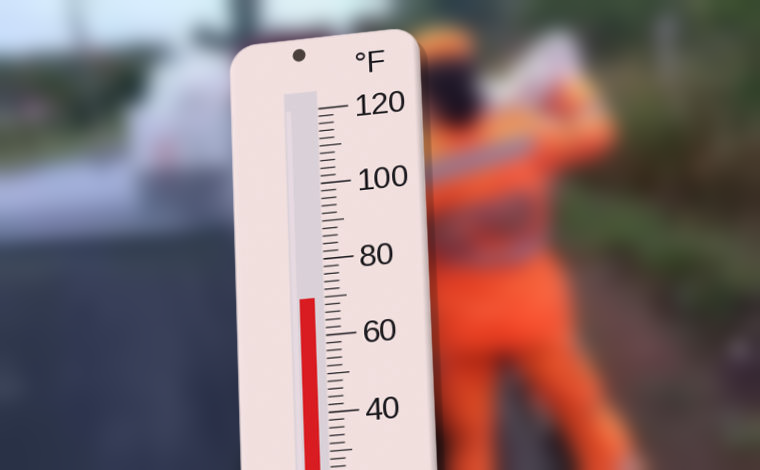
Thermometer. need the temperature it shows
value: 70 °F
